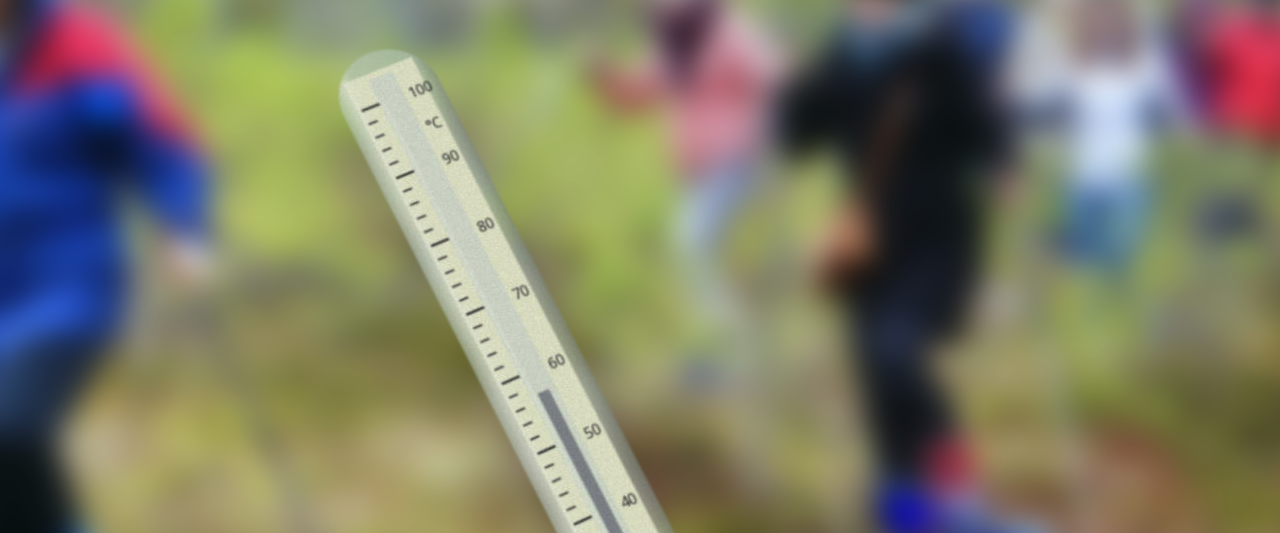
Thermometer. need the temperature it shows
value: 57 °C
